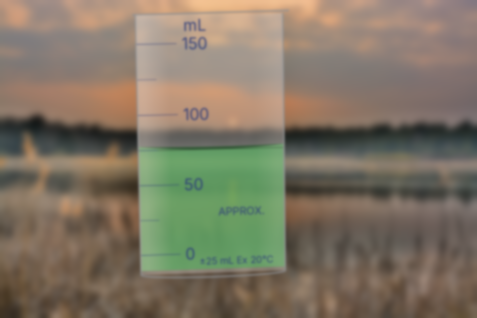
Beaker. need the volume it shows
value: 75 mL
